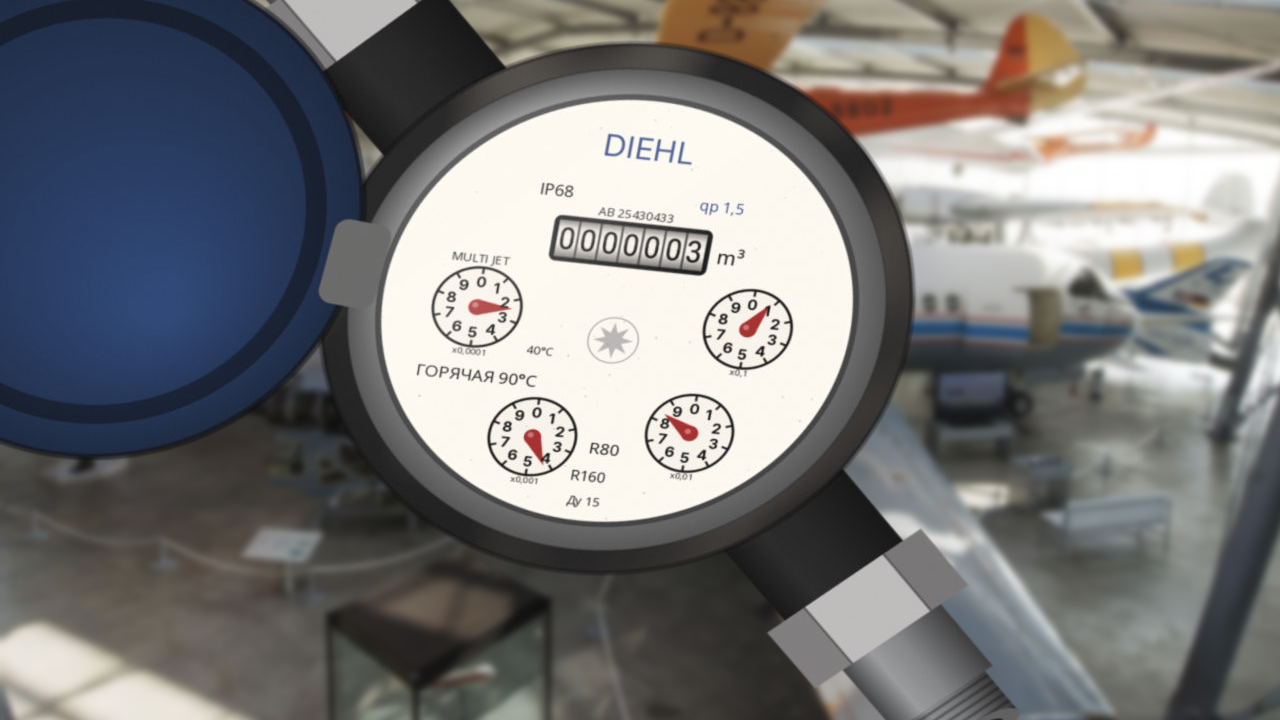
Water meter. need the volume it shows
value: 3.0842 m³
